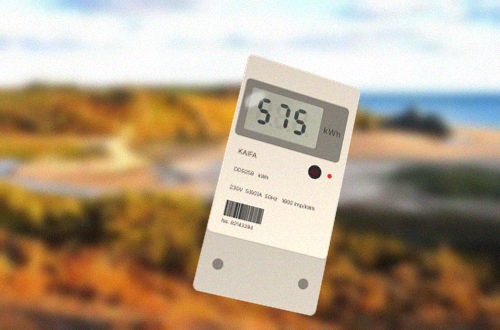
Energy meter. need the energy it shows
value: 575 kWh
